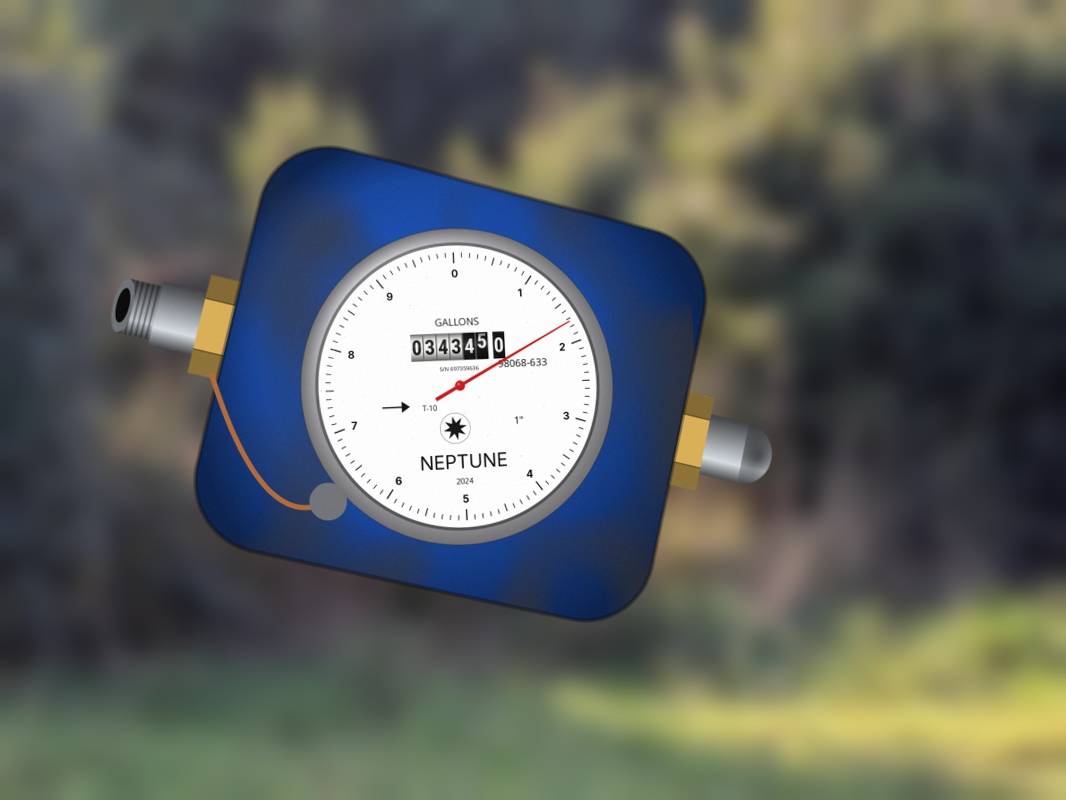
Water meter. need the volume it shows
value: 343451.7 gal
